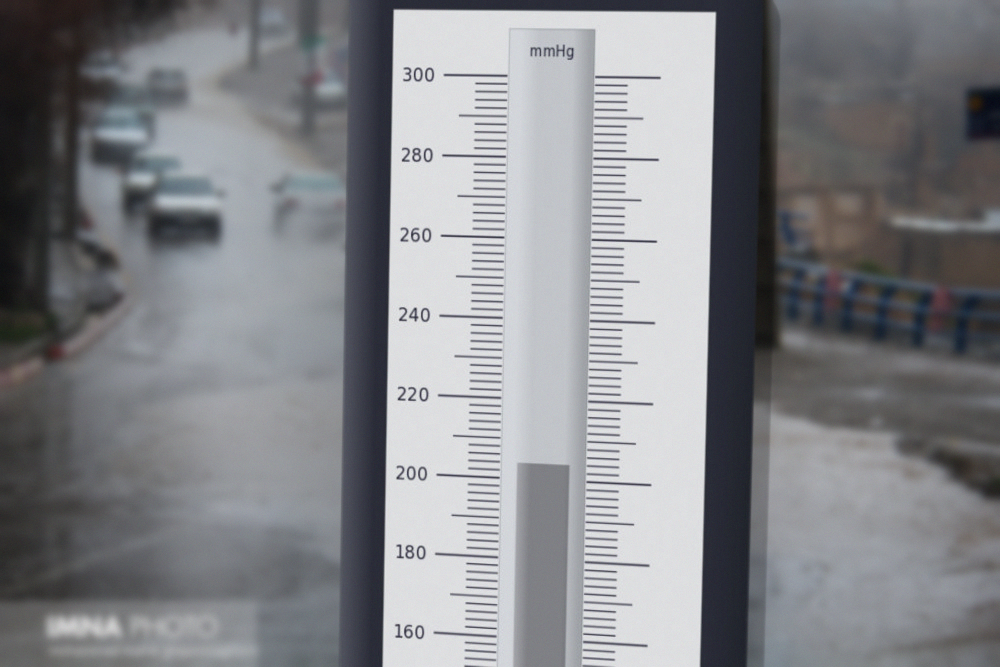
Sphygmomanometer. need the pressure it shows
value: 204 mmHg
